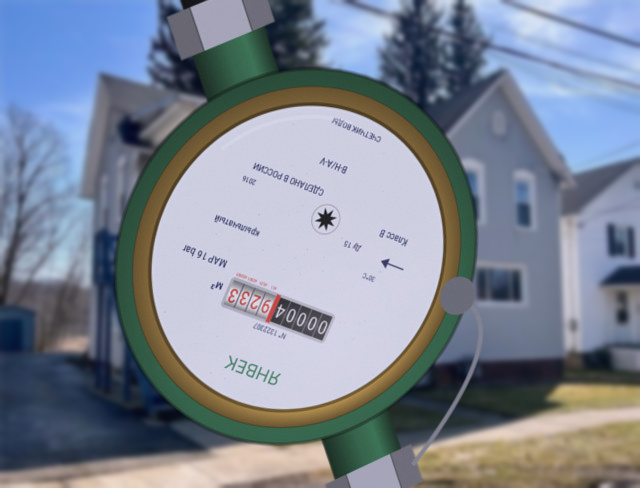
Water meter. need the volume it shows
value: 4.9233 m³
